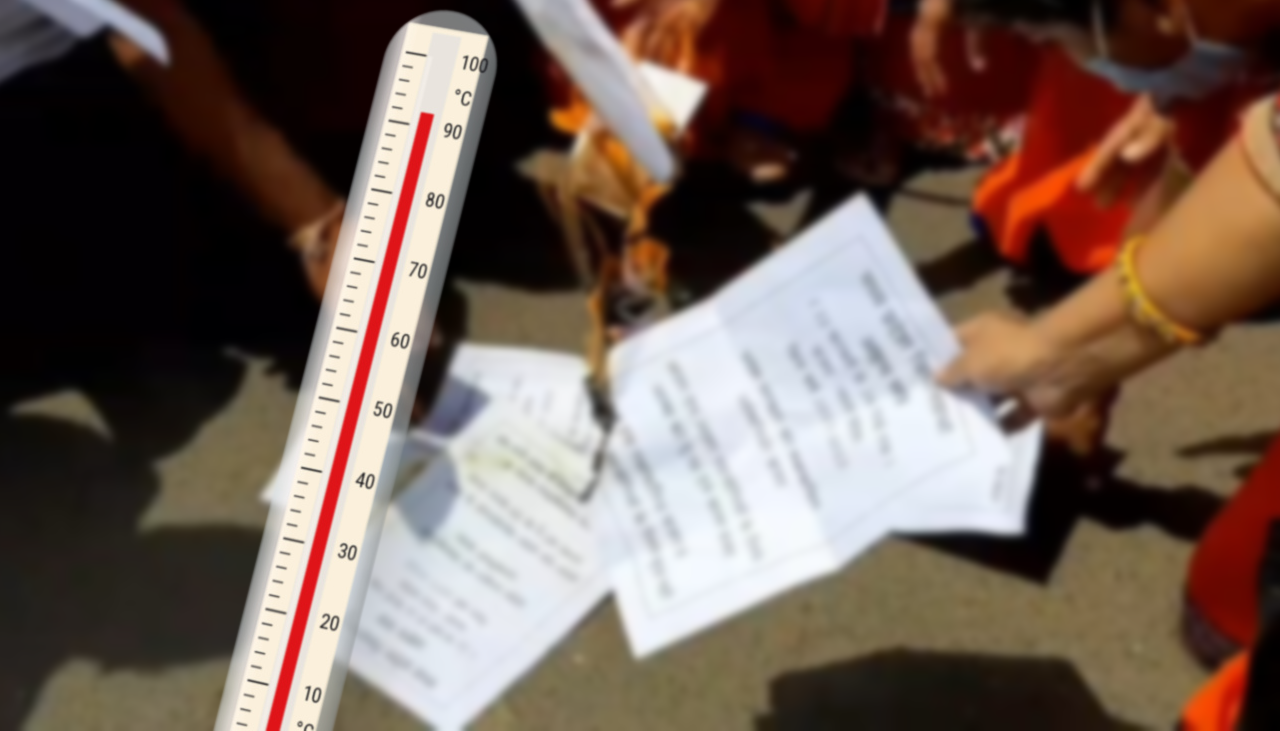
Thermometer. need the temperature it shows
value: 92 °C
